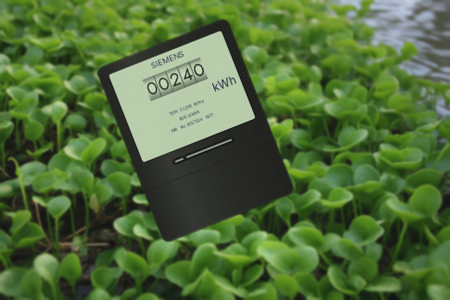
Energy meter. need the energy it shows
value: 240 kWh
